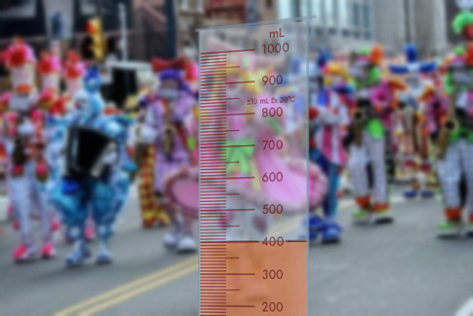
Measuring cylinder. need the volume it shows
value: 400 mL
